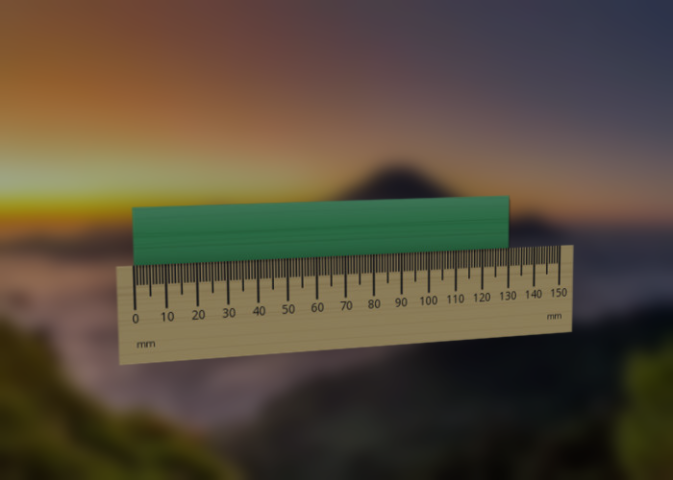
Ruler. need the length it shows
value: 130 mm
